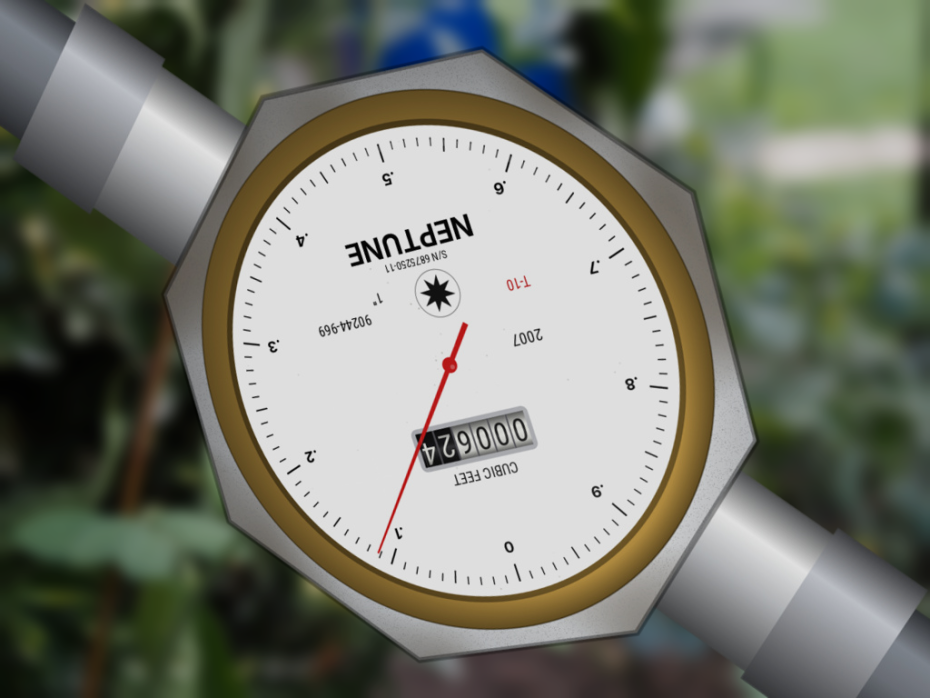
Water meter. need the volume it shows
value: 624.11 ft³
